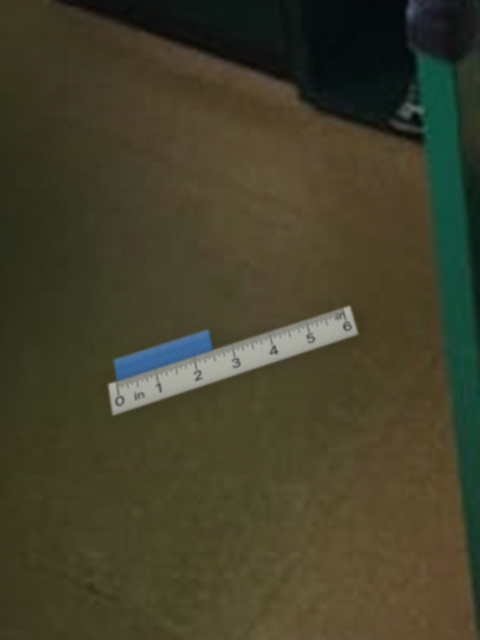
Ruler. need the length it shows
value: 2.5 in
